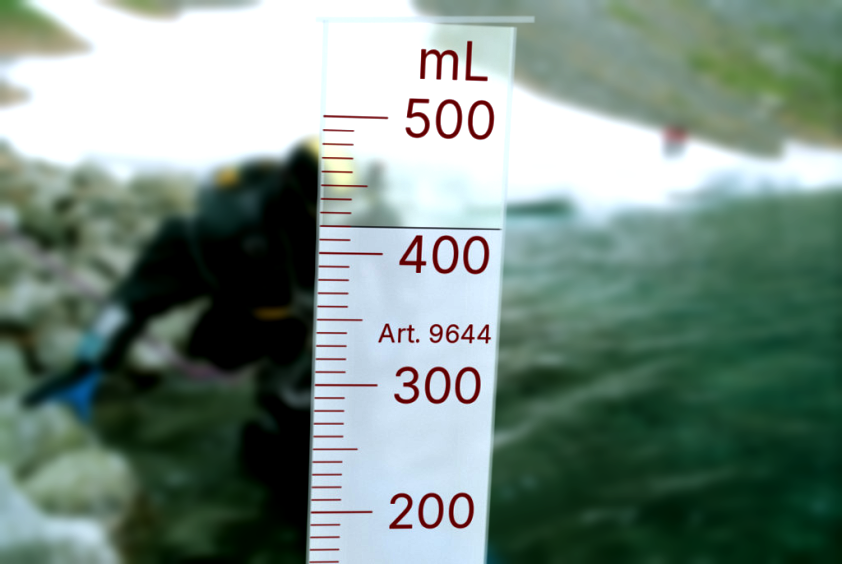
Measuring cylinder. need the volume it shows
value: 420 mL
